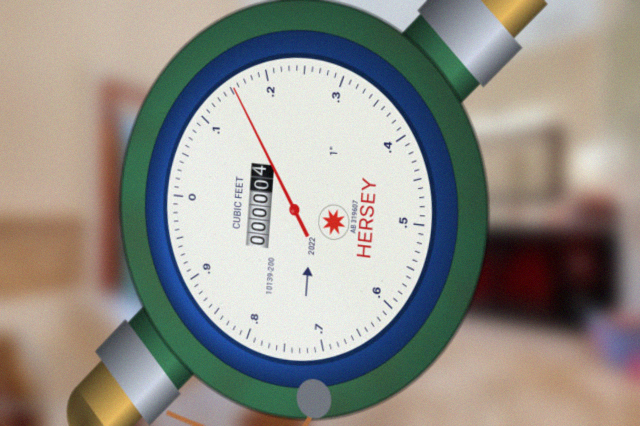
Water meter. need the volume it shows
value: 4.15 ft³
